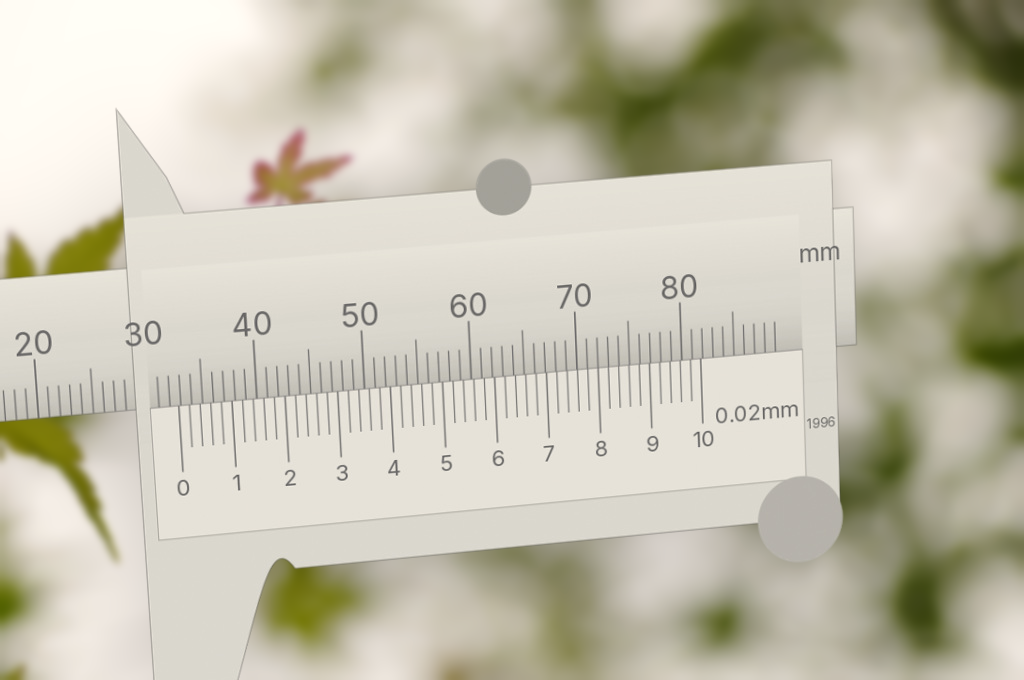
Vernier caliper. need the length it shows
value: 32.8 mm
